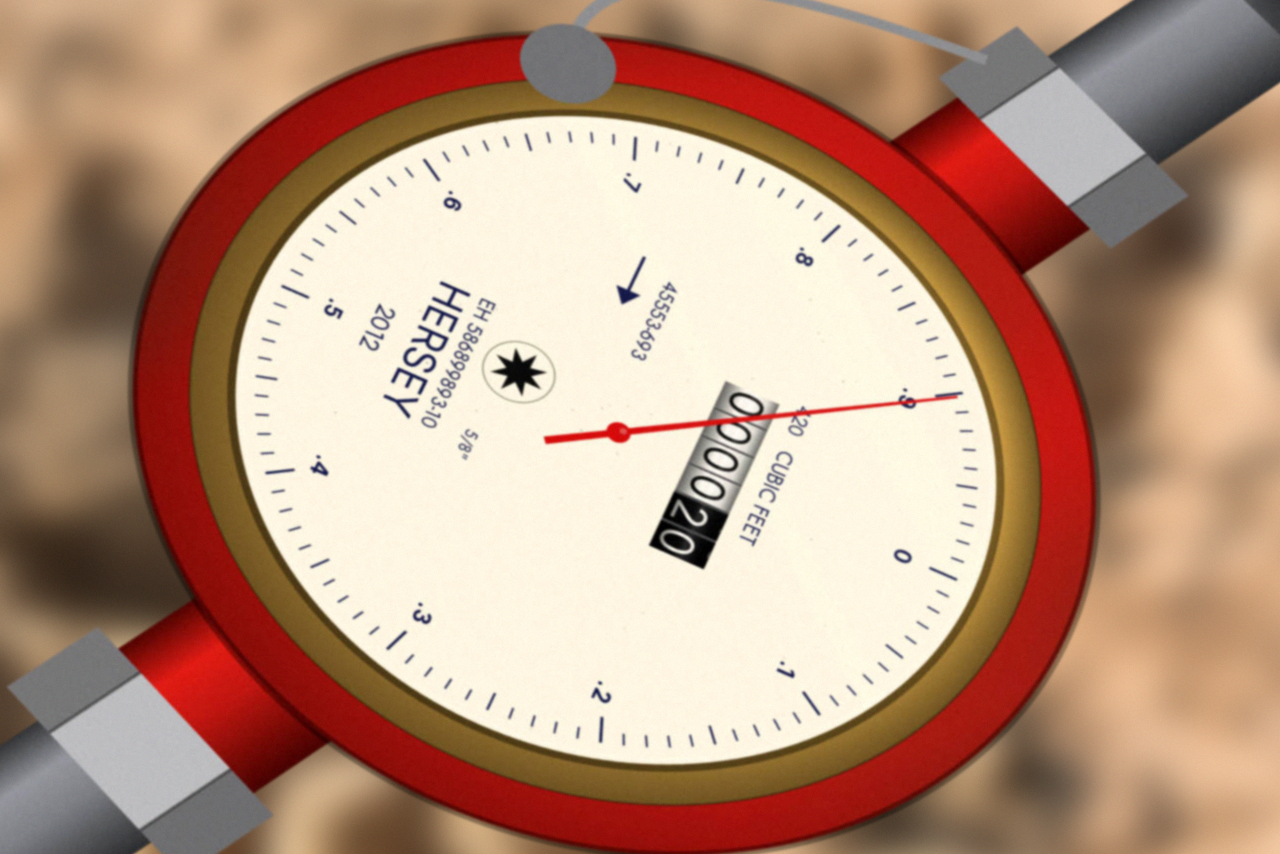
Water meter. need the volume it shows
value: 19.90 ft³
